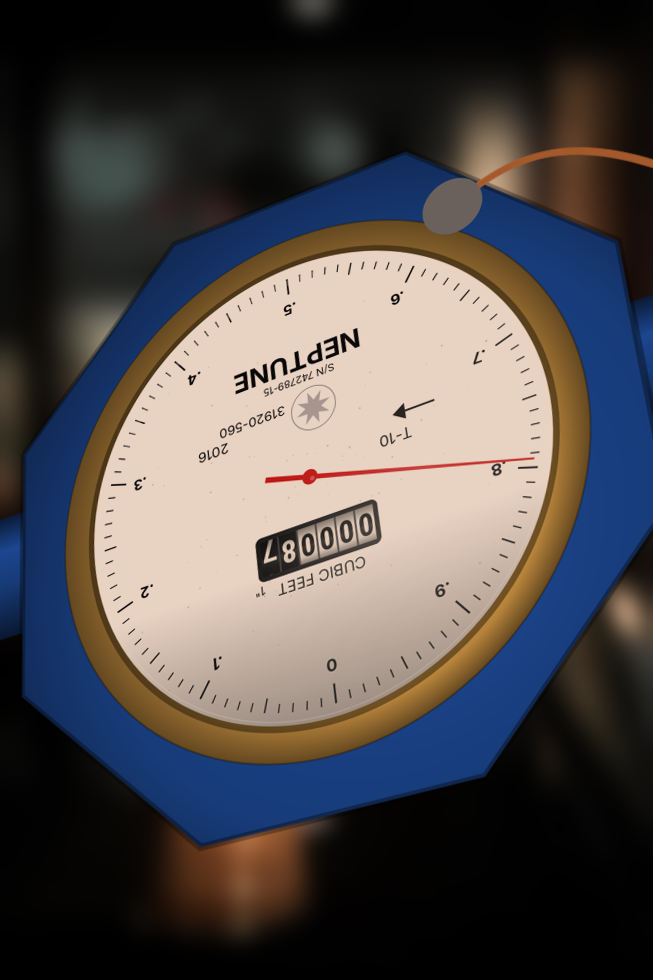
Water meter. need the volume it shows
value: 86.79 ft³
